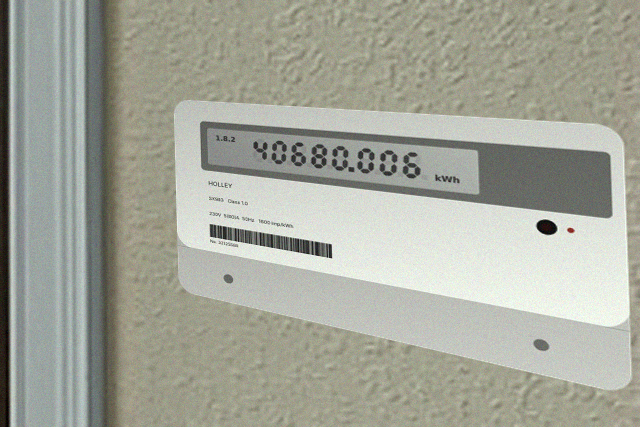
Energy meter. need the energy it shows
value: 40680.006 kWh
